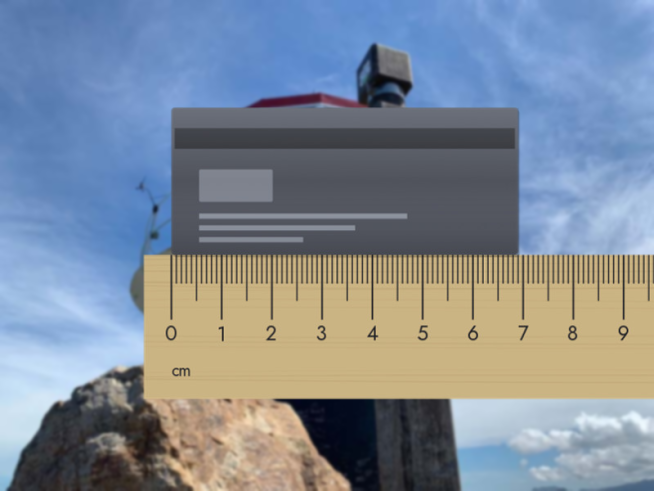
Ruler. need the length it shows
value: 6.9 cm
